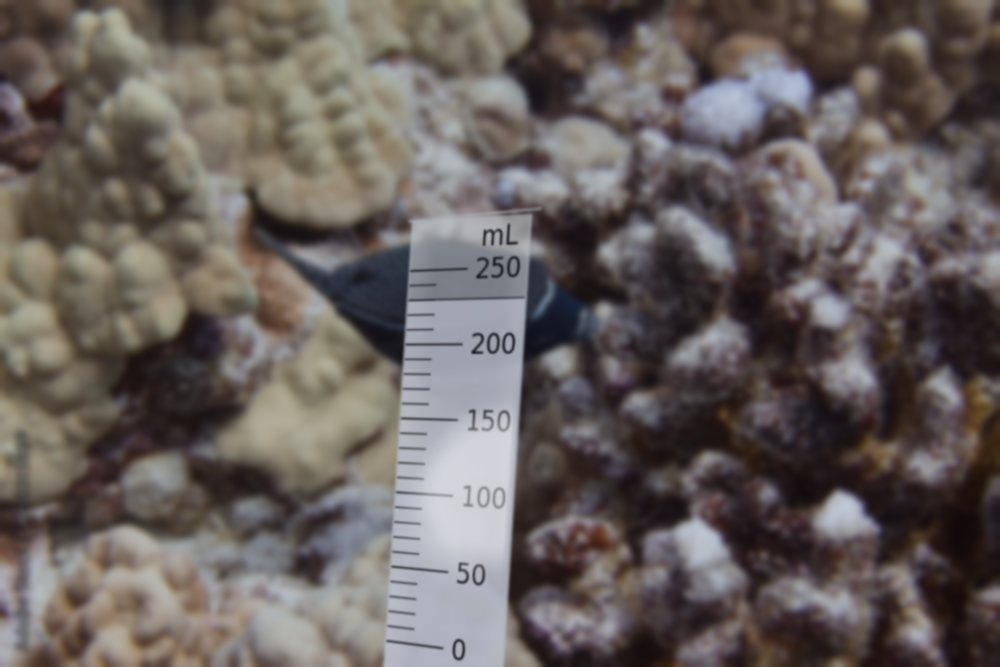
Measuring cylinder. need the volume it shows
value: 230 mL
